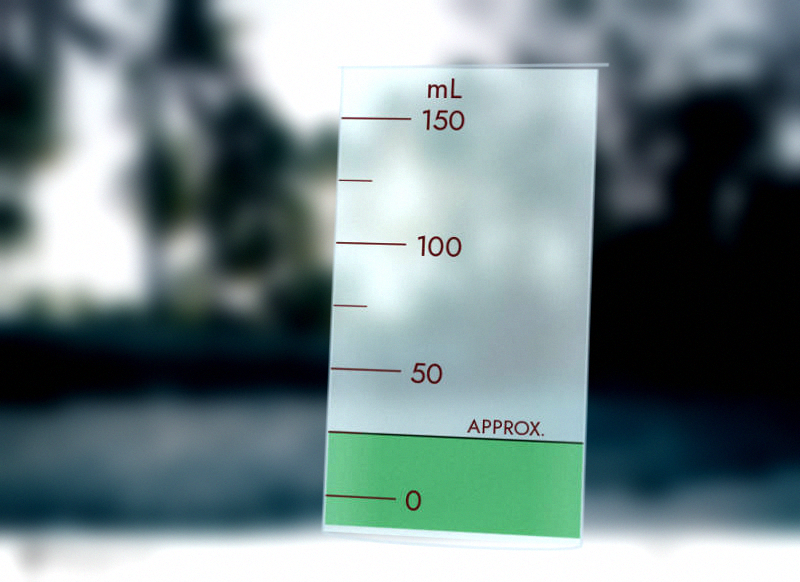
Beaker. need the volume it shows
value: 25 mL
